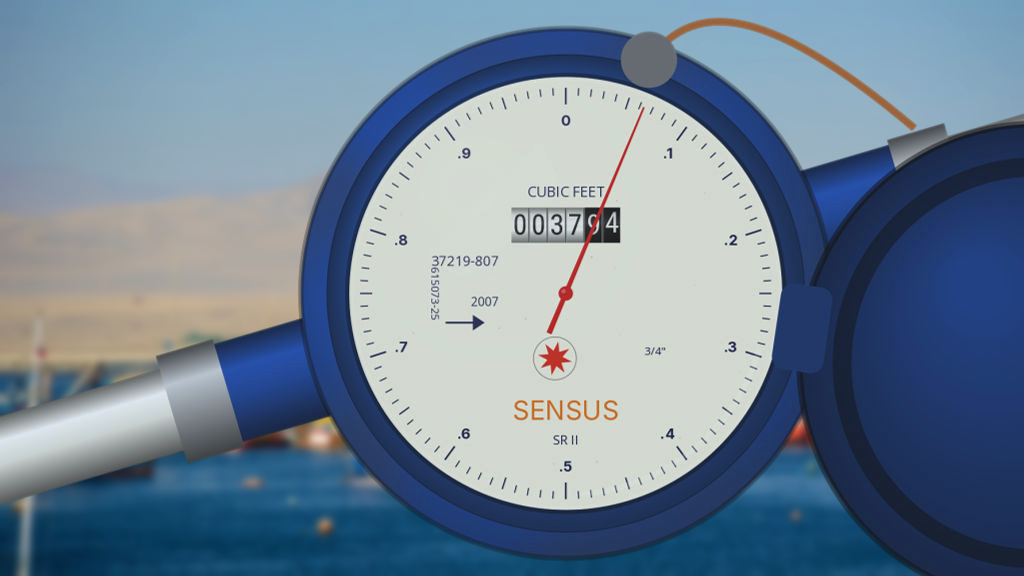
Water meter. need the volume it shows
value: 3794.06 ft³
